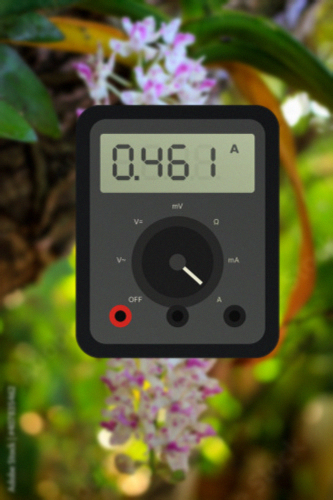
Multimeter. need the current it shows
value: 0.461 A
